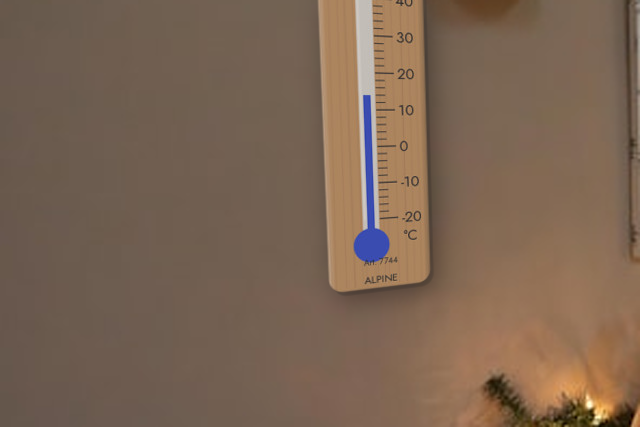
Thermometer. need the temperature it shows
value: 14 °C
